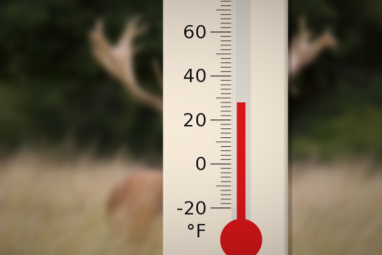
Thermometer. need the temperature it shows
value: 28 °F
